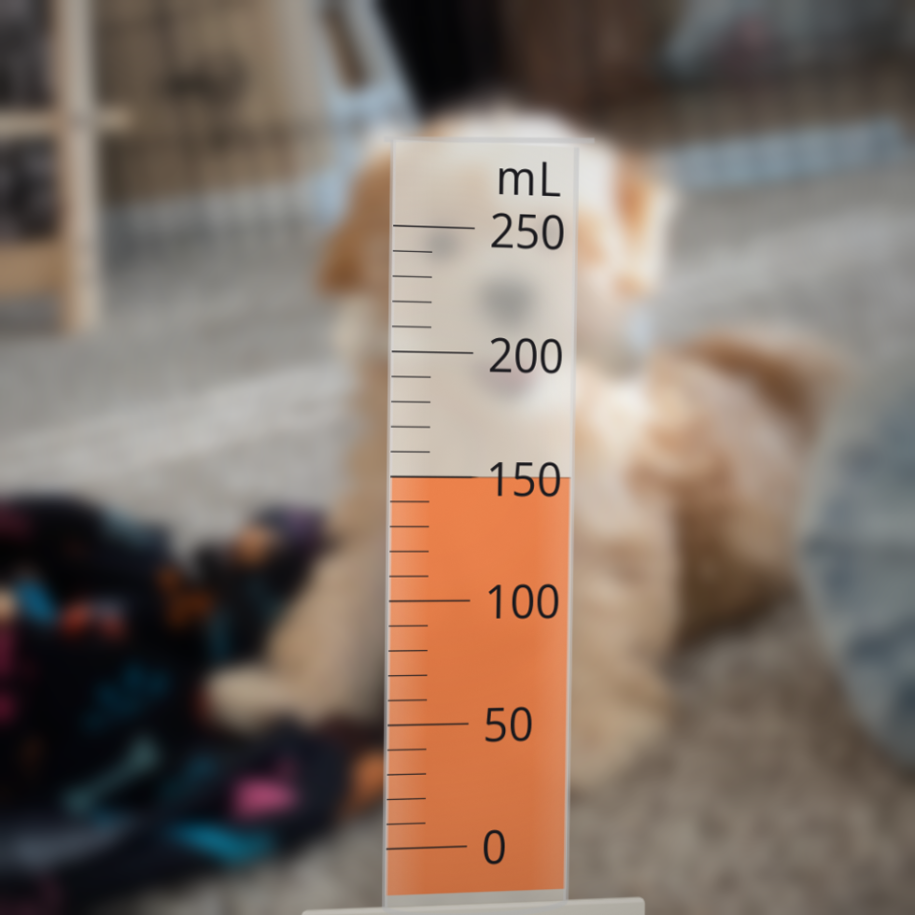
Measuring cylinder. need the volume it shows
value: 150 mL
